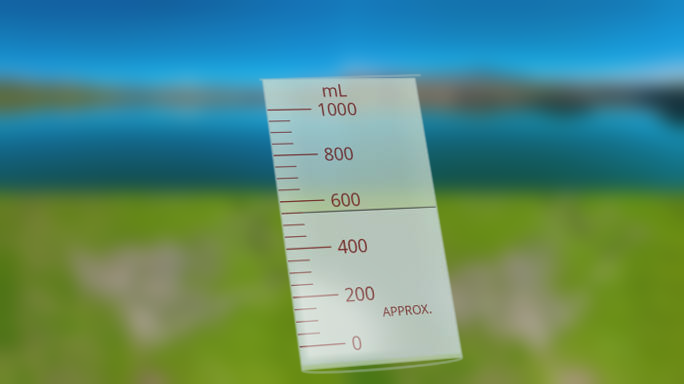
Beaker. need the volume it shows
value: 550 mL
